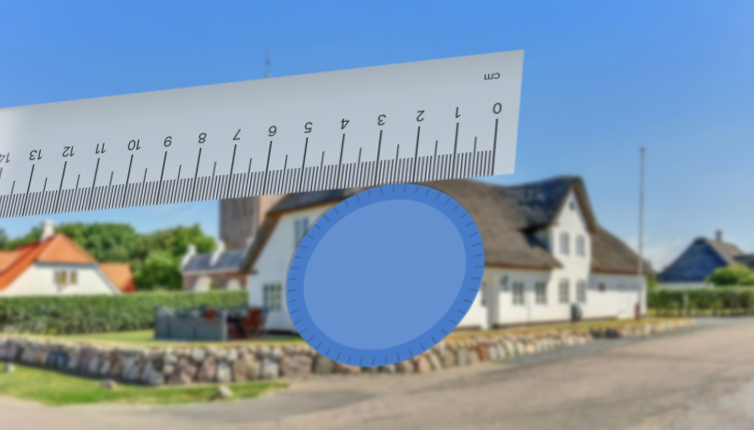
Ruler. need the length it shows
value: 5 cm
